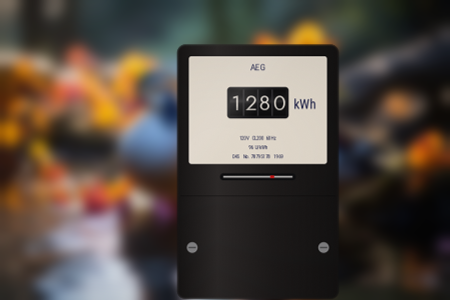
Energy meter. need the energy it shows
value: 1280 kWh
